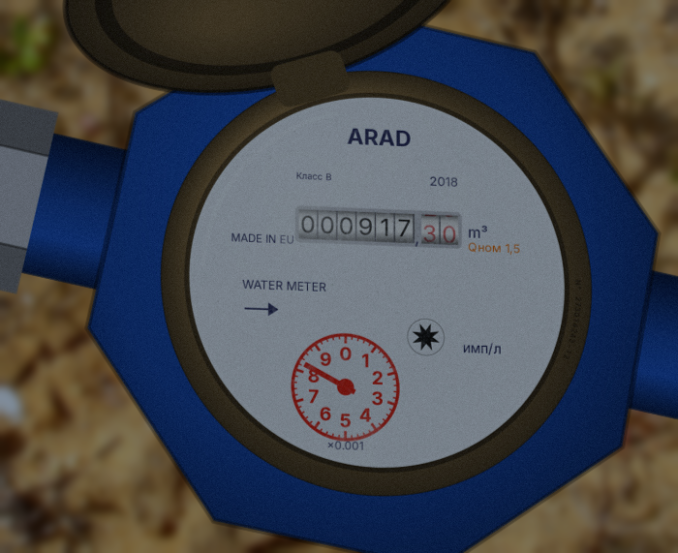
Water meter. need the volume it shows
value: 917.298 m³
